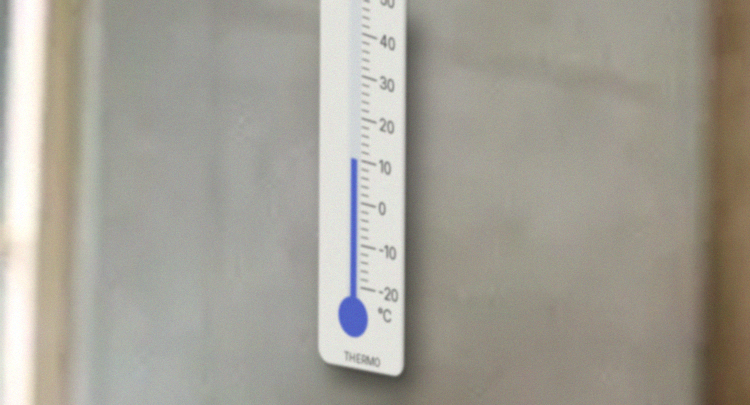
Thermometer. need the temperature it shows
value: 10 °C
